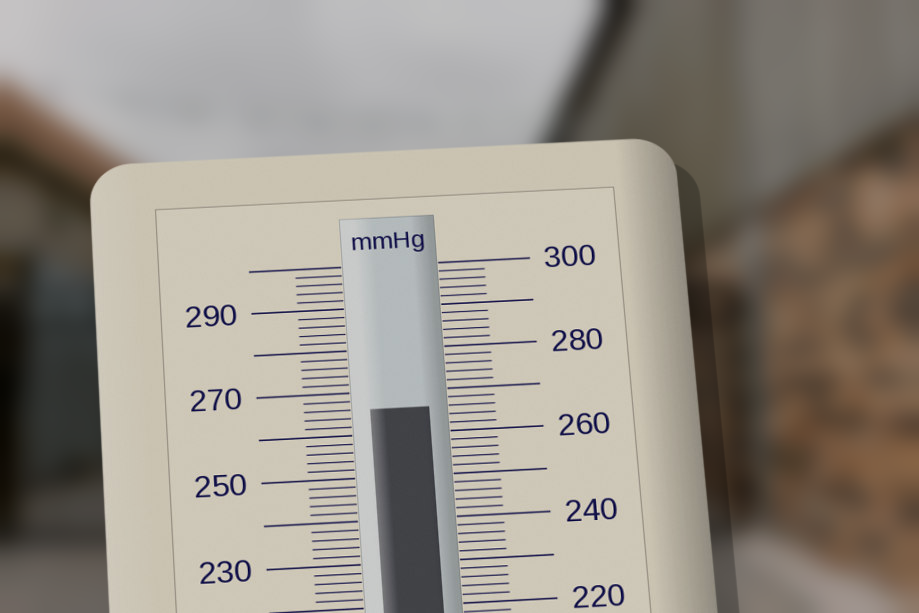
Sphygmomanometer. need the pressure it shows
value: 266 mmHg
